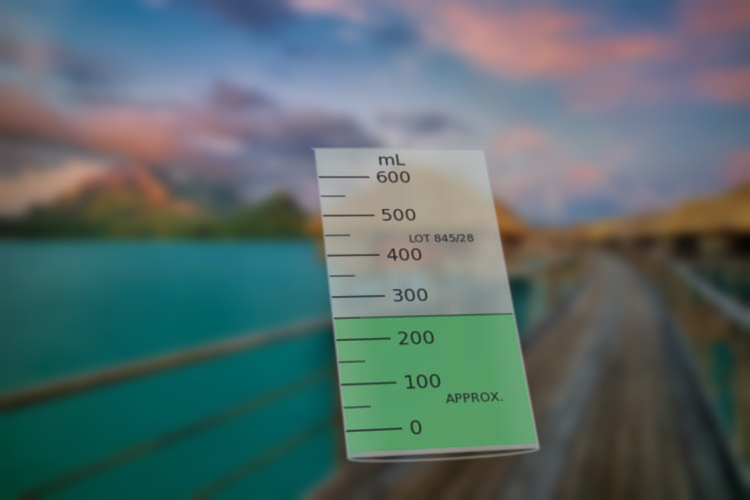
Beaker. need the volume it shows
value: 250 mL
